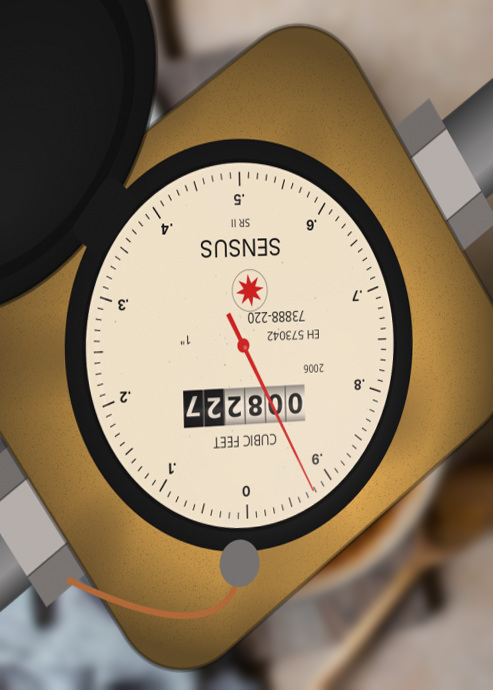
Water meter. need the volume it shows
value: 8226.92 ft³
